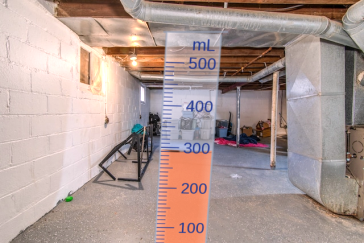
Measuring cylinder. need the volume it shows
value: 290 mL
